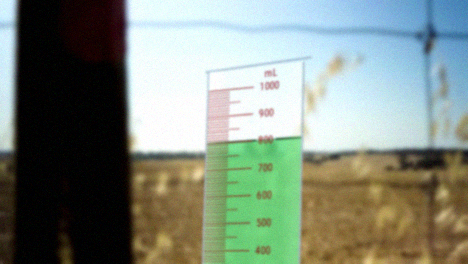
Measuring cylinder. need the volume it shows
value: 800 mL
